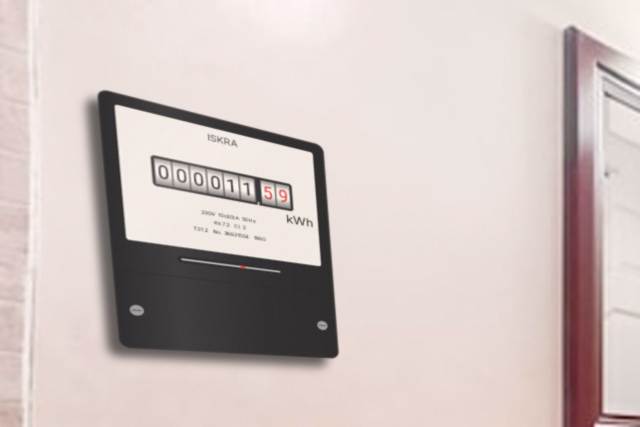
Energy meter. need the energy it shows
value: 11.59 kWh
